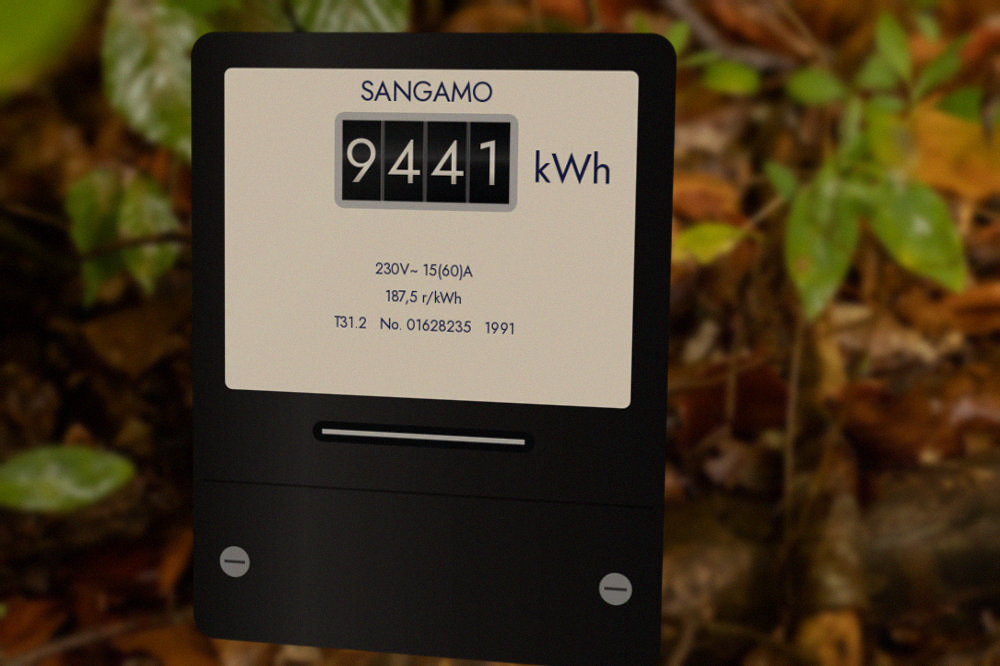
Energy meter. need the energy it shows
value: 9441 kWh
